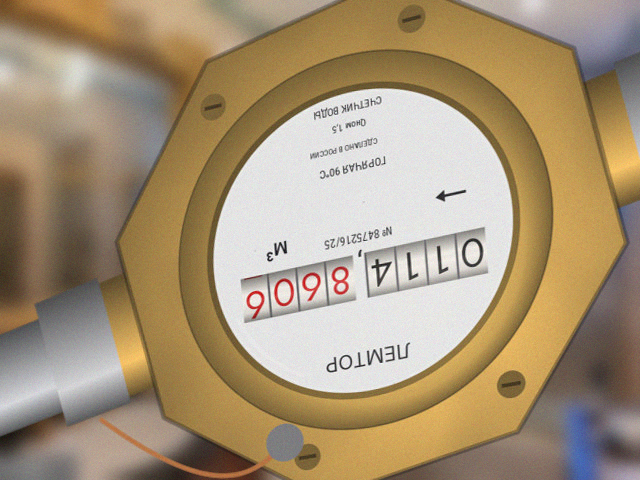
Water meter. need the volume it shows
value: 114.8606 m³
